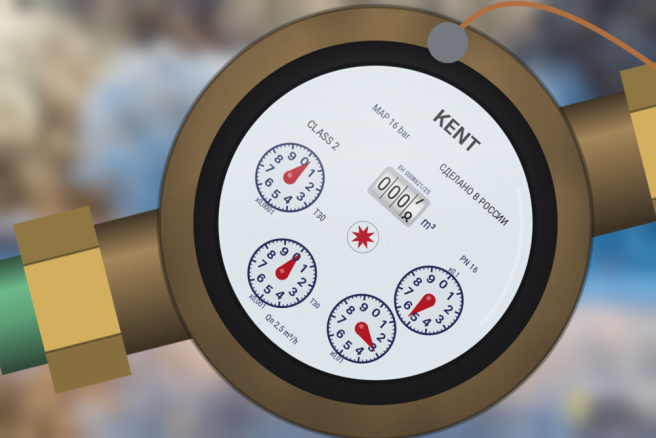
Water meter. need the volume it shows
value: 7.5300 m³
